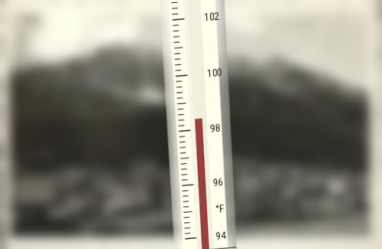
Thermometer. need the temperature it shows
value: 98.4 °F
